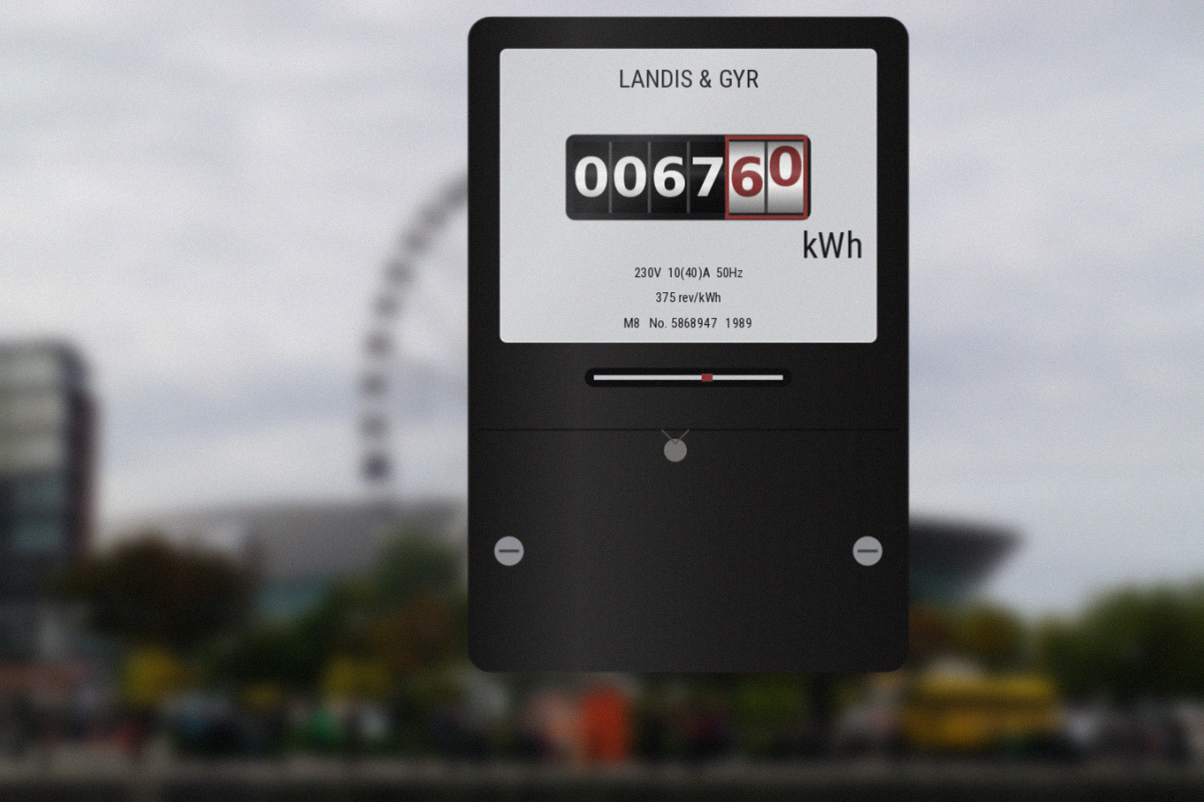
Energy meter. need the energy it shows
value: 67.60 kWh
